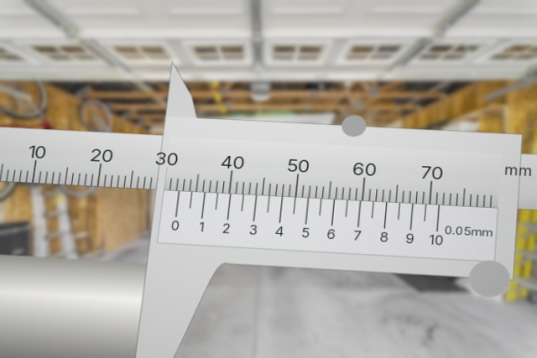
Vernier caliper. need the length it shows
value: 32.4 mm
